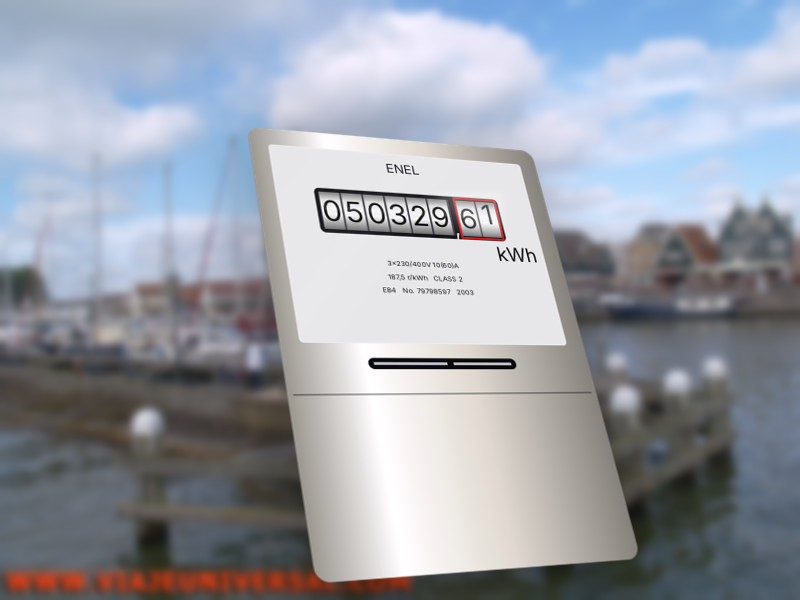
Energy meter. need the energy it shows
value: 50329.61 kWh
